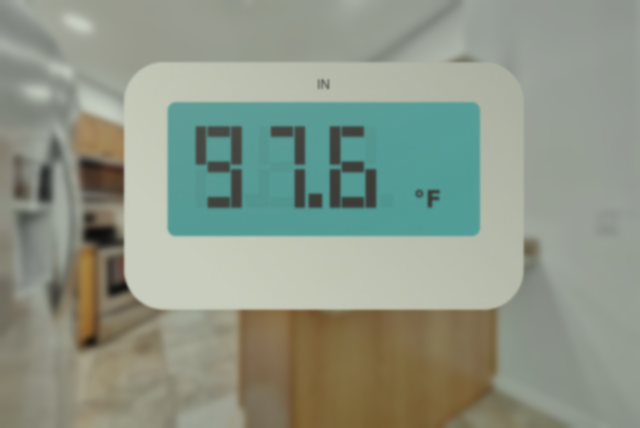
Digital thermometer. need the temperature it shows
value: 97.6 °F
